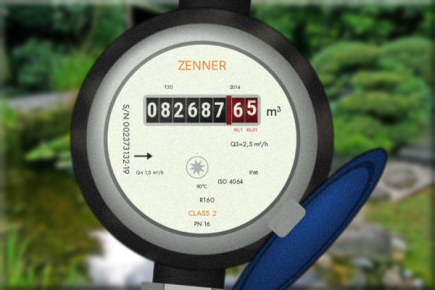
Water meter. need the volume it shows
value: 82687.65 m³
